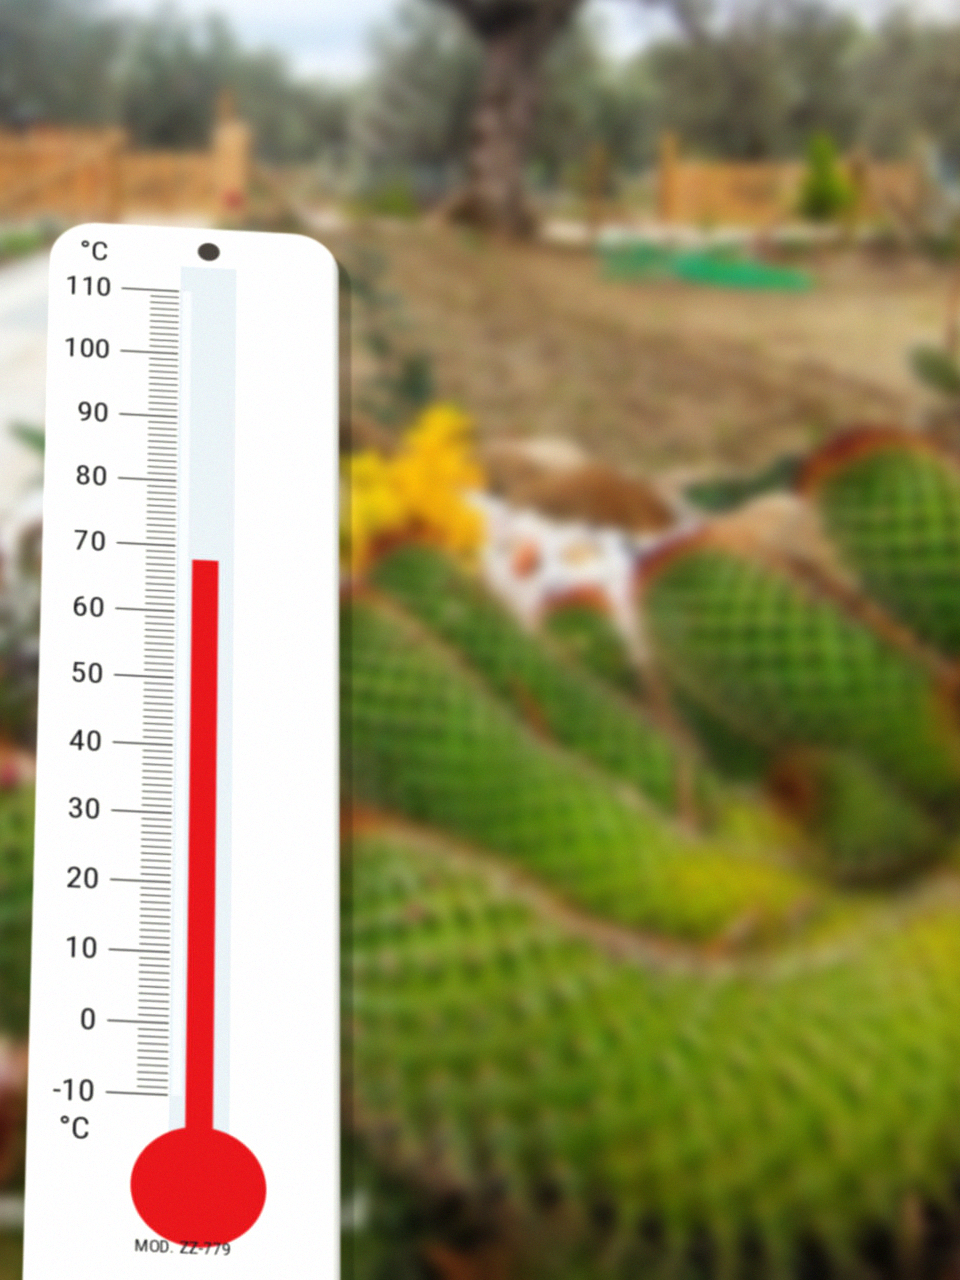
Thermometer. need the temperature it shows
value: 68 °C
